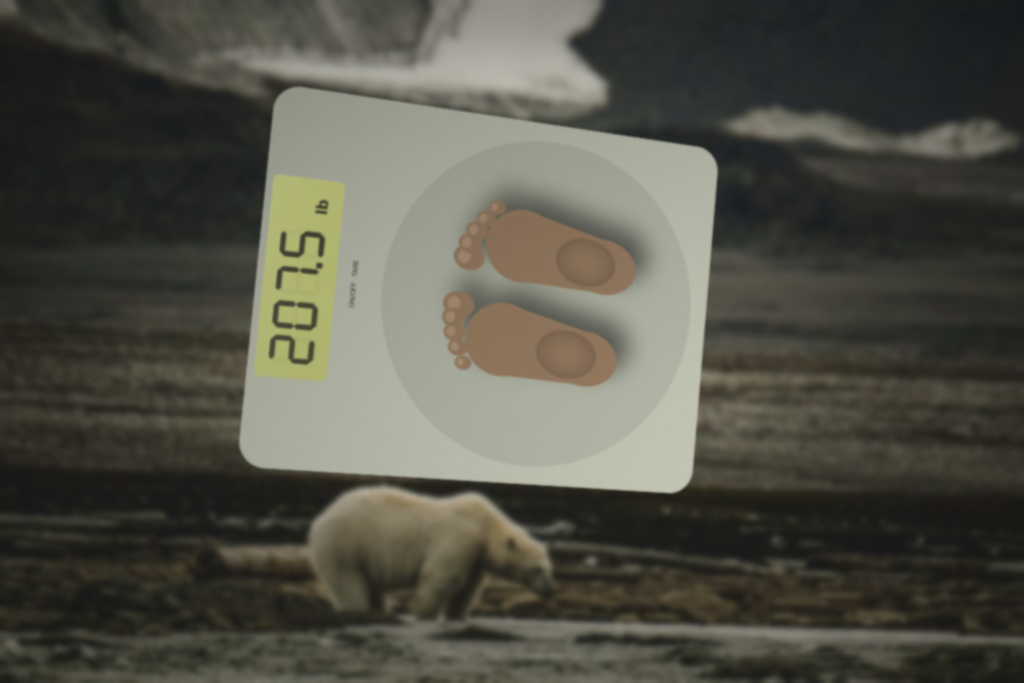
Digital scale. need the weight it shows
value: 207.5 lb
